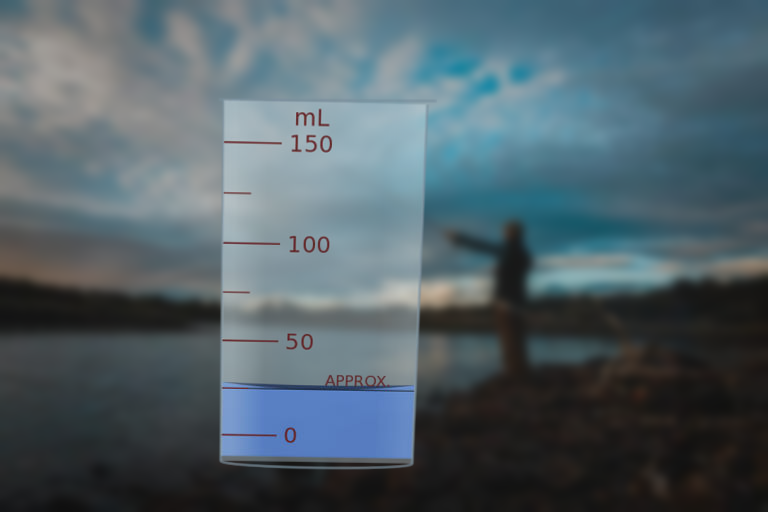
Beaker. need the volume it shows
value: 25 mL
